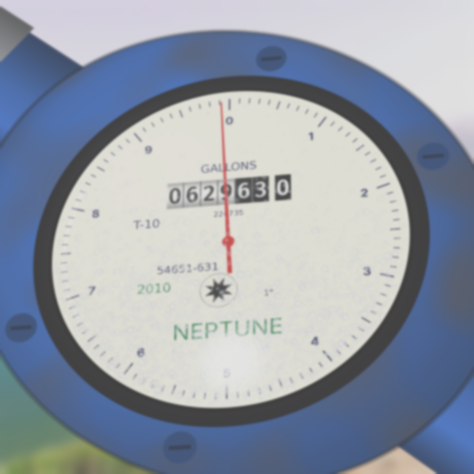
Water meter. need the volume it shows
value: 629629.9 gal
